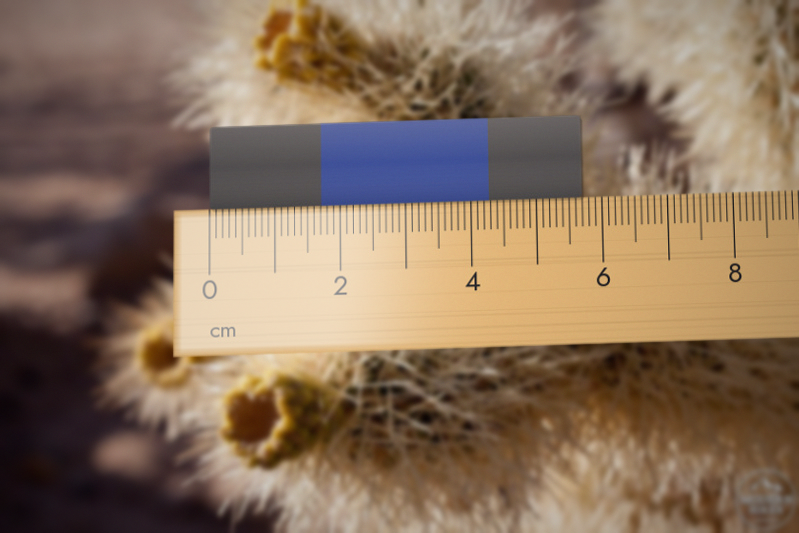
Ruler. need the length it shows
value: 5.7 cm
